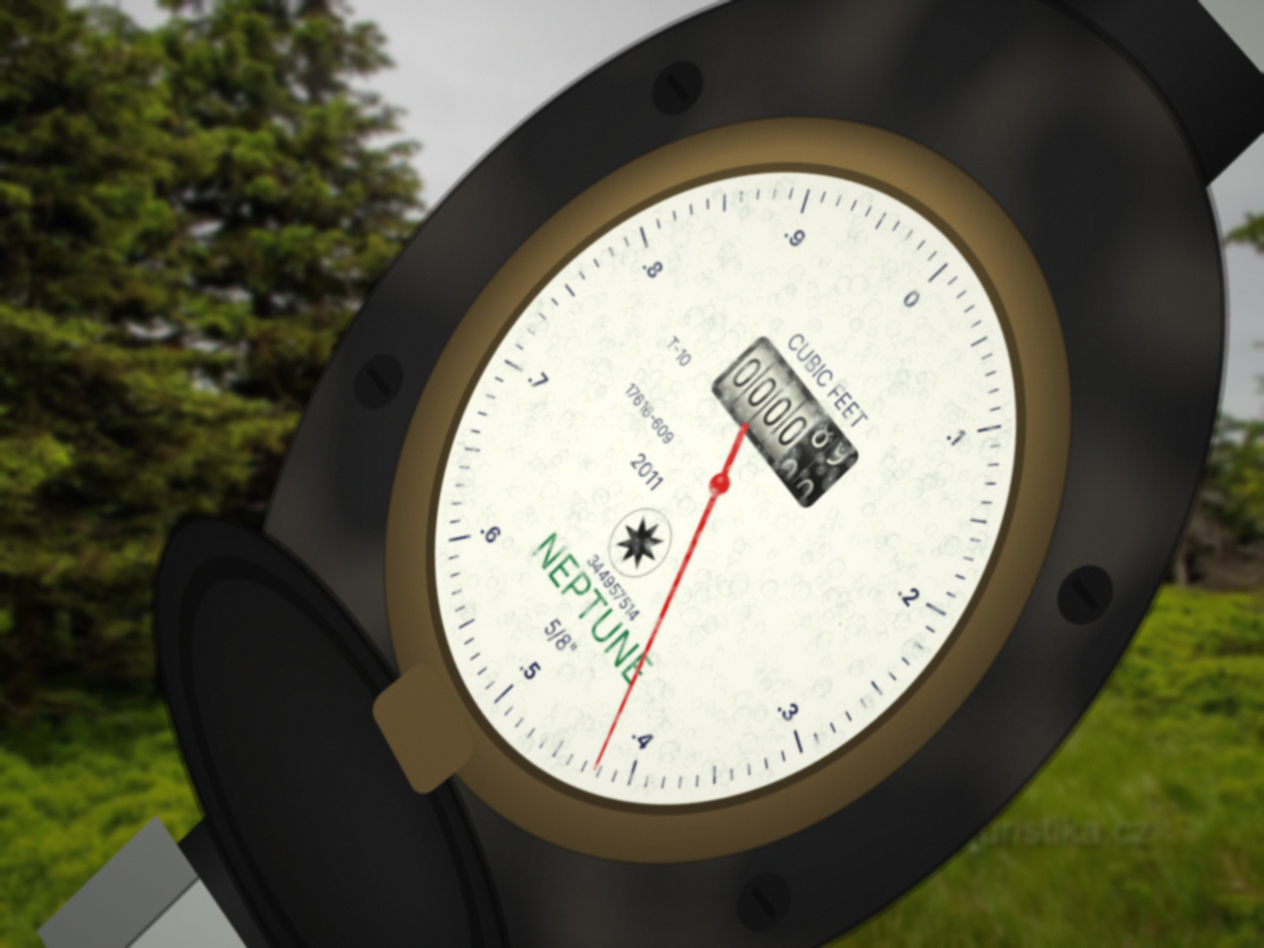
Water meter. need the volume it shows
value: 89.42 ft³
